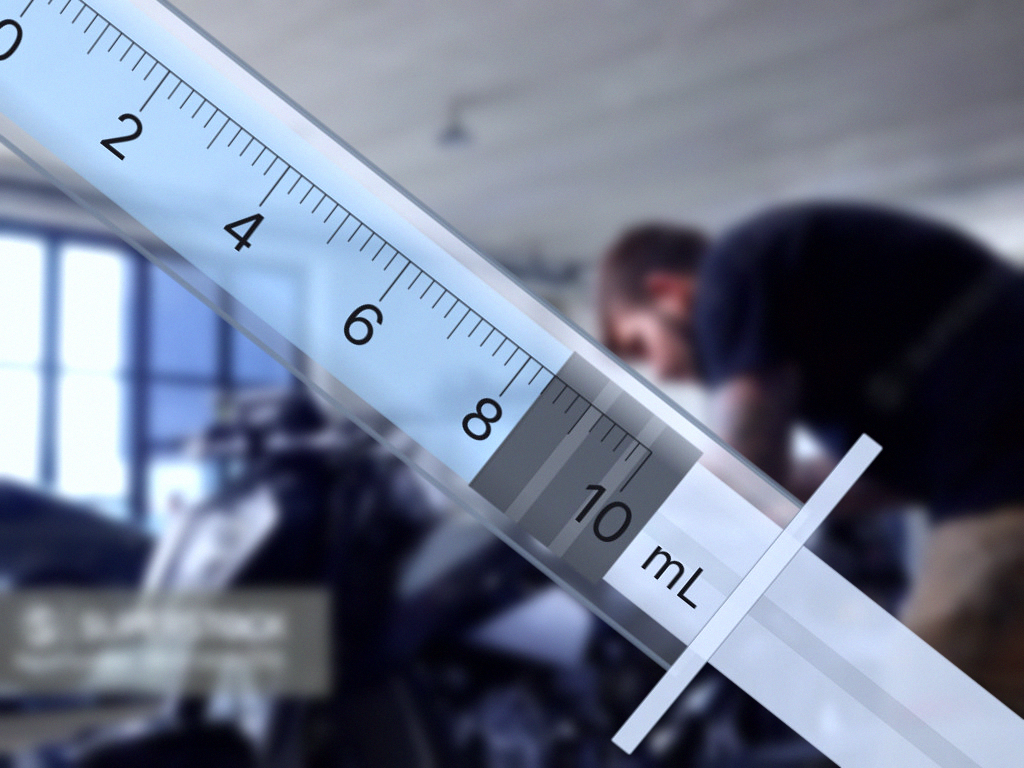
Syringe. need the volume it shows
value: 8.4 mL
